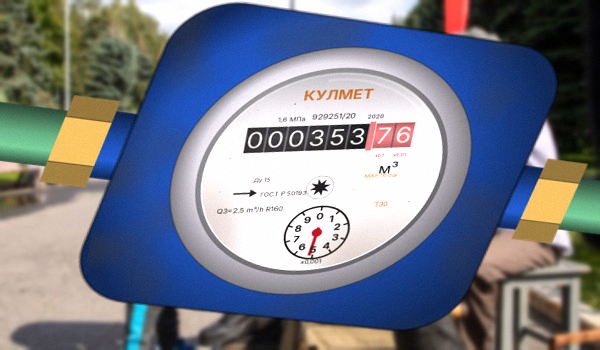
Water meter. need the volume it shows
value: 353.765 m³
